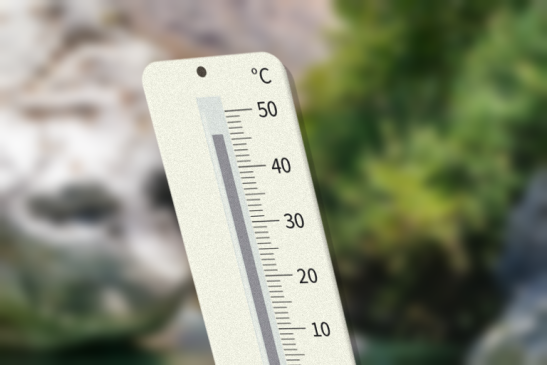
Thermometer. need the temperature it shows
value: 46 °C
